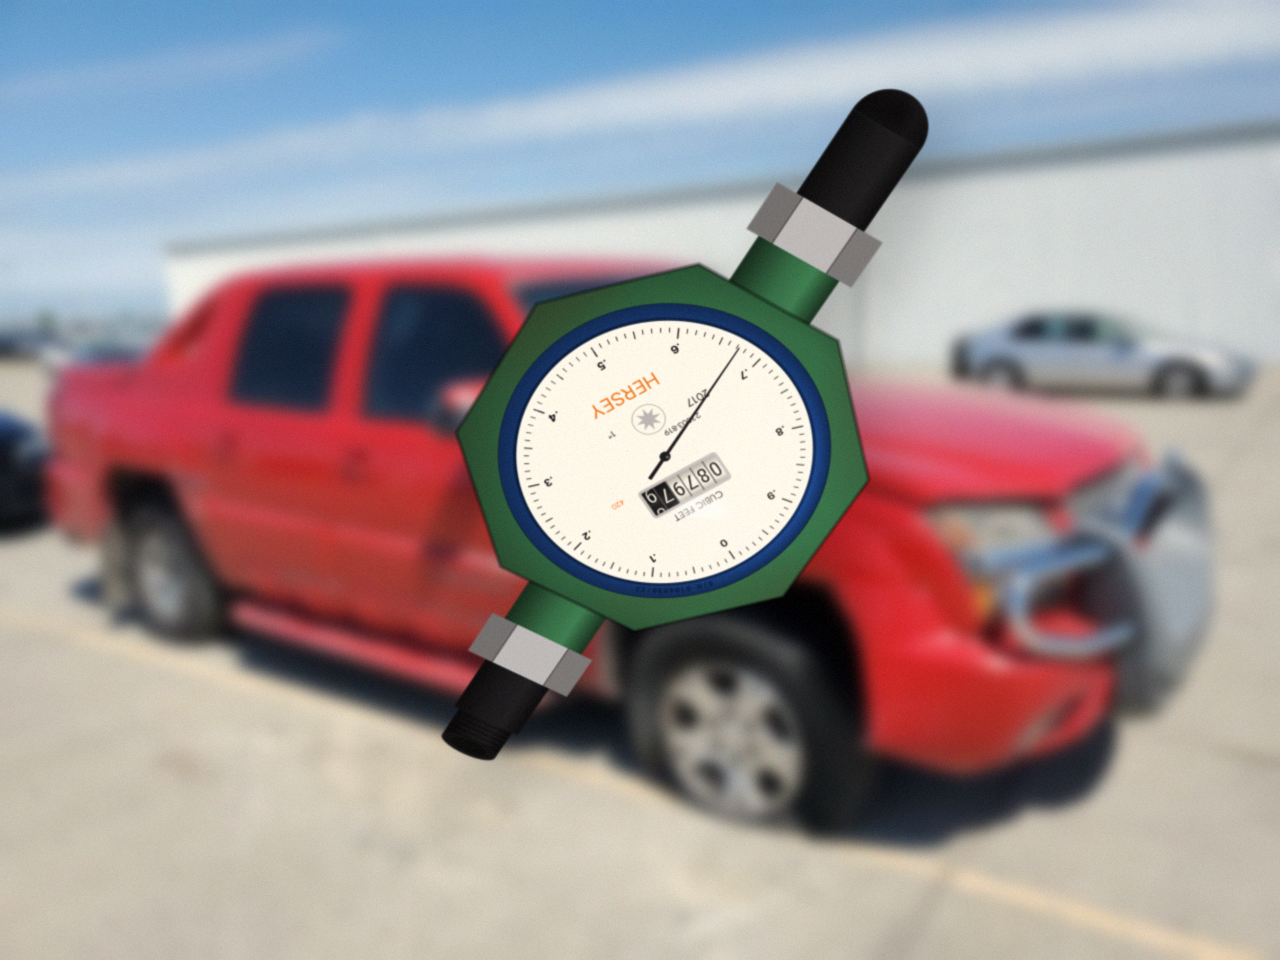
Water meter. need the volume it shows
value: 87978.67 ft³
